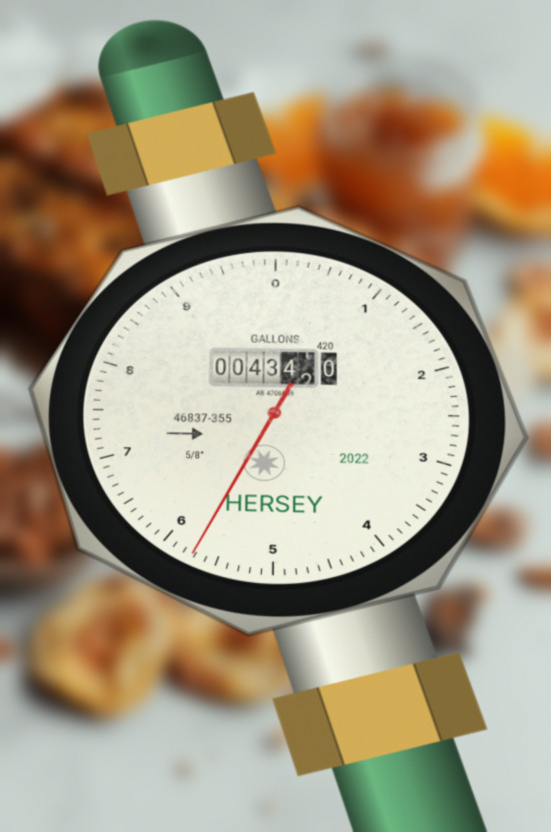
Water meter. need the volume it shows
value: 43415.7 gal
